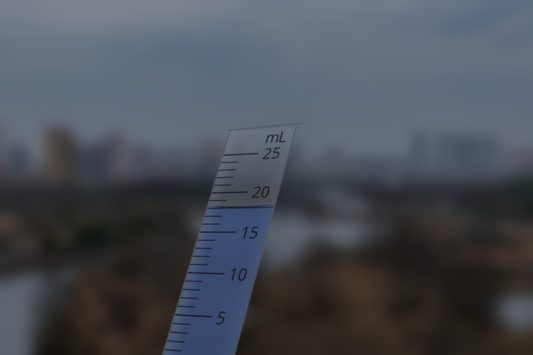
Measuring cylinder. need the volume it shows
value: 18 mL
